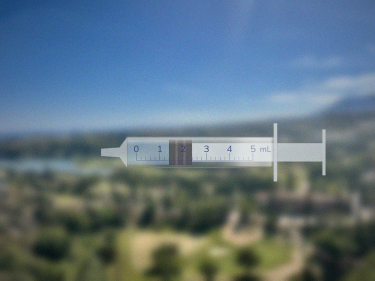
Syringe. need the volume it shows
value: 1.4 mL
